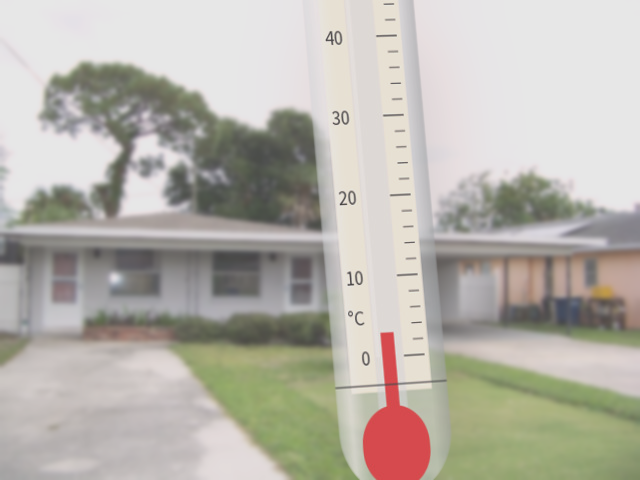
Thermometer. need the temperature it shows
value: 3 °C
